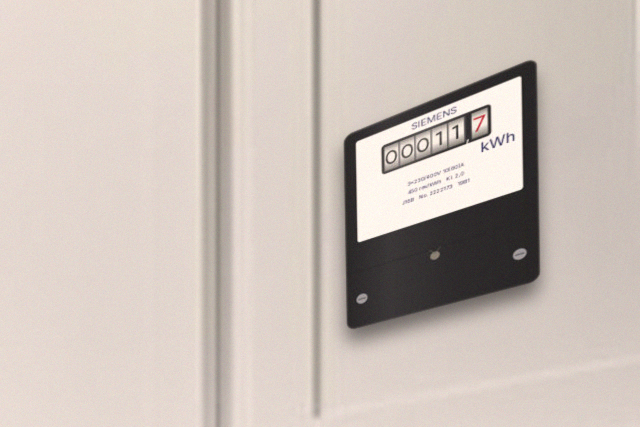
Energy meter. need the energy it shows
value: 11.7 kWh
